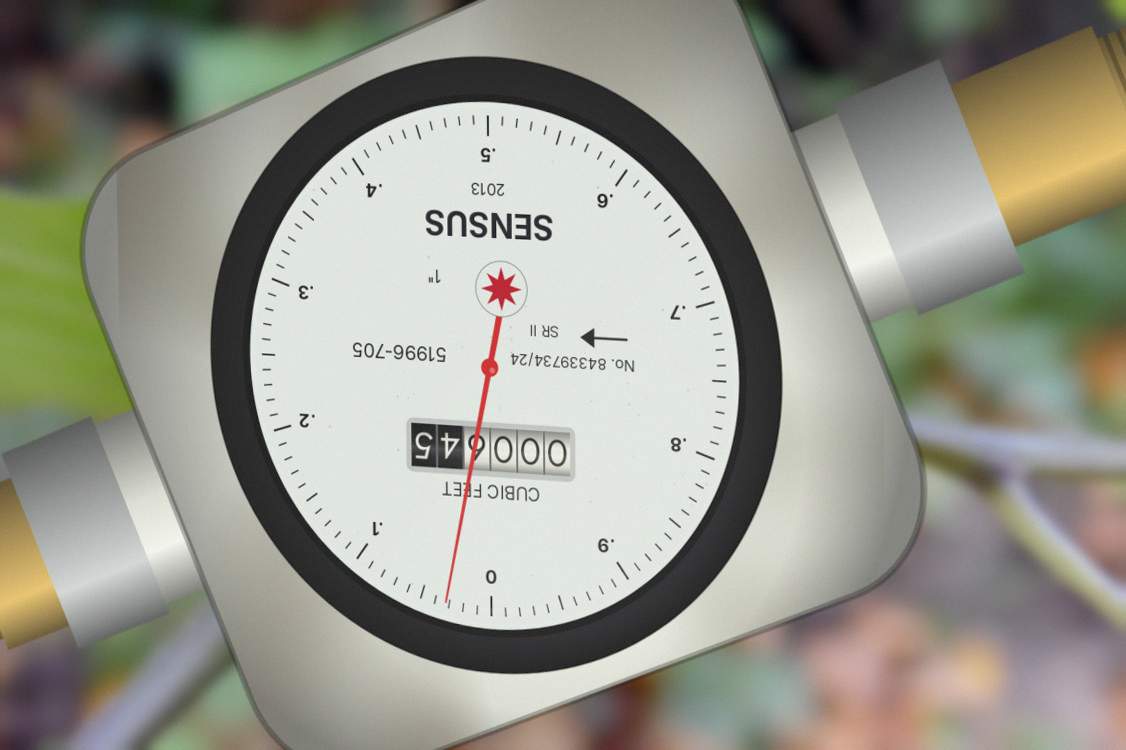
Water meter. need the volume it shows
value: 645.03 ft³
